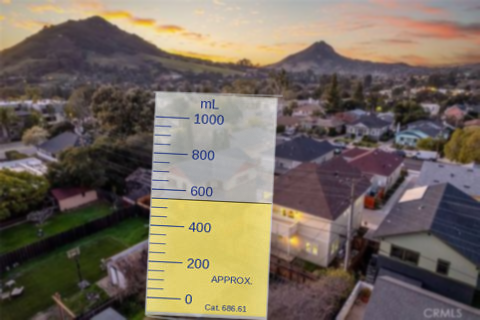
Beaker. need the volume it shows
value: 550 mL
